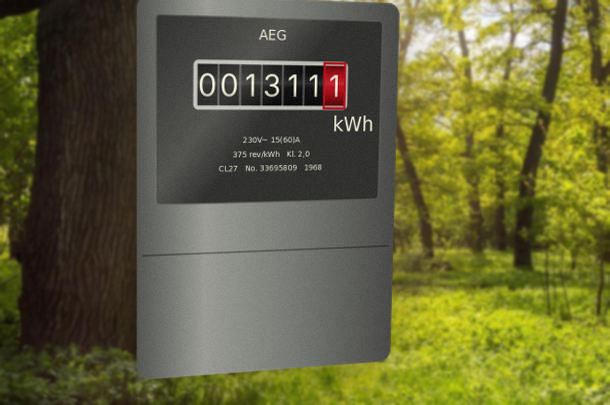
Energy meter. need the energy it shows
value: 1311.1 kWh
